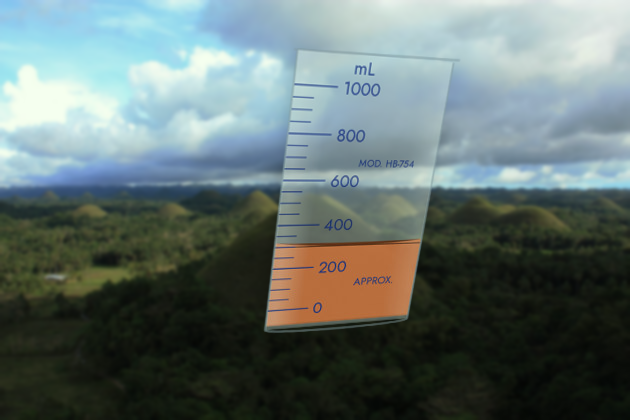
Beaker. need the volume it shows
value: 300 mL
